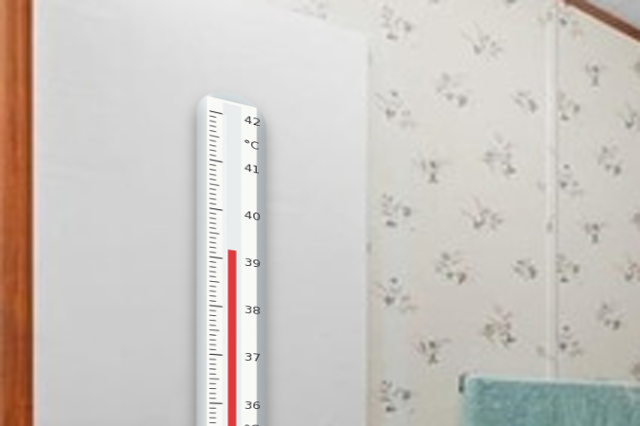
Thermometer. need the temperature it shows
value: 39.2 °C
